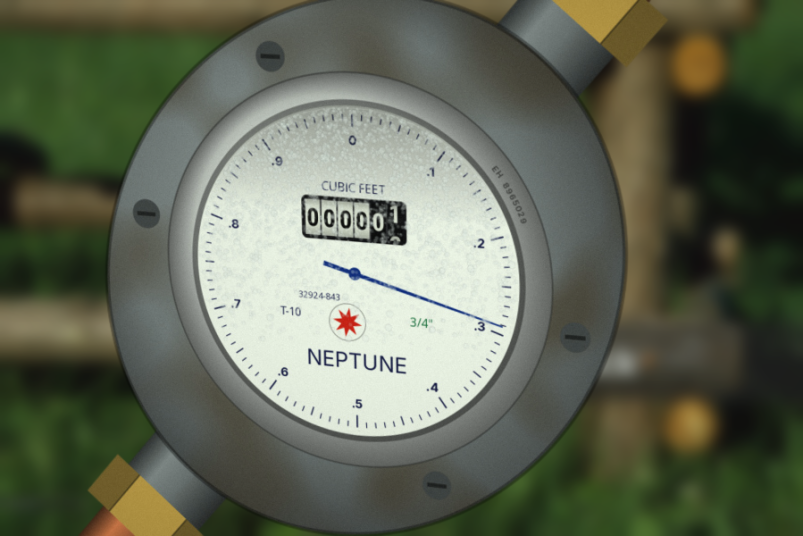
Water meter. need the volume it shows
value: 1.29 ft³
